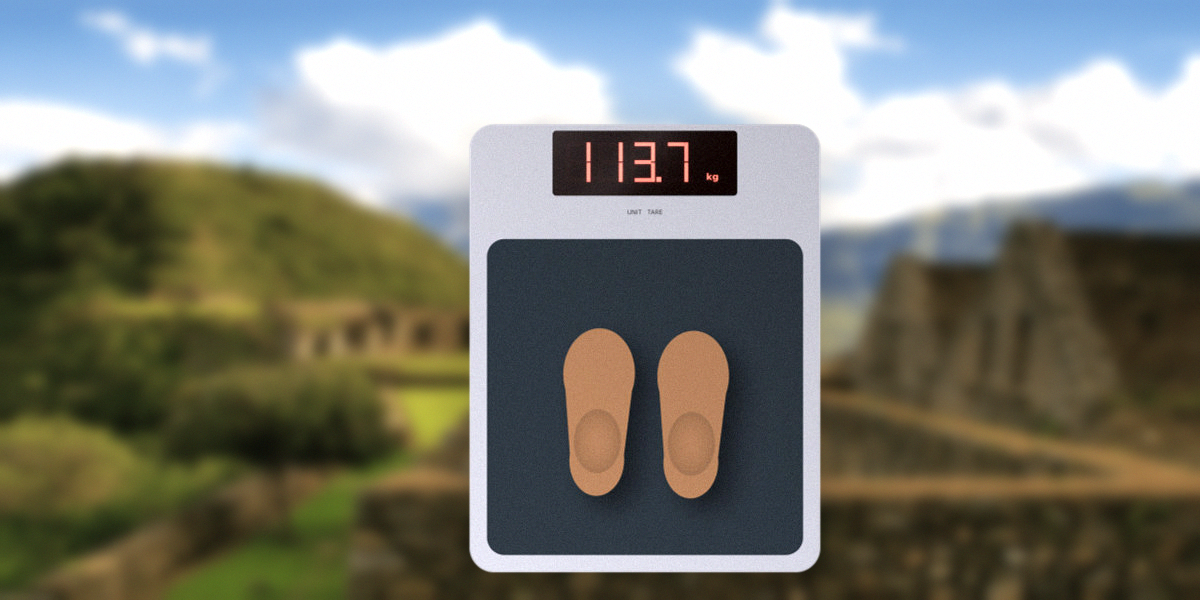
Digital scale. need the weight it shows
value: 113.7 kg
